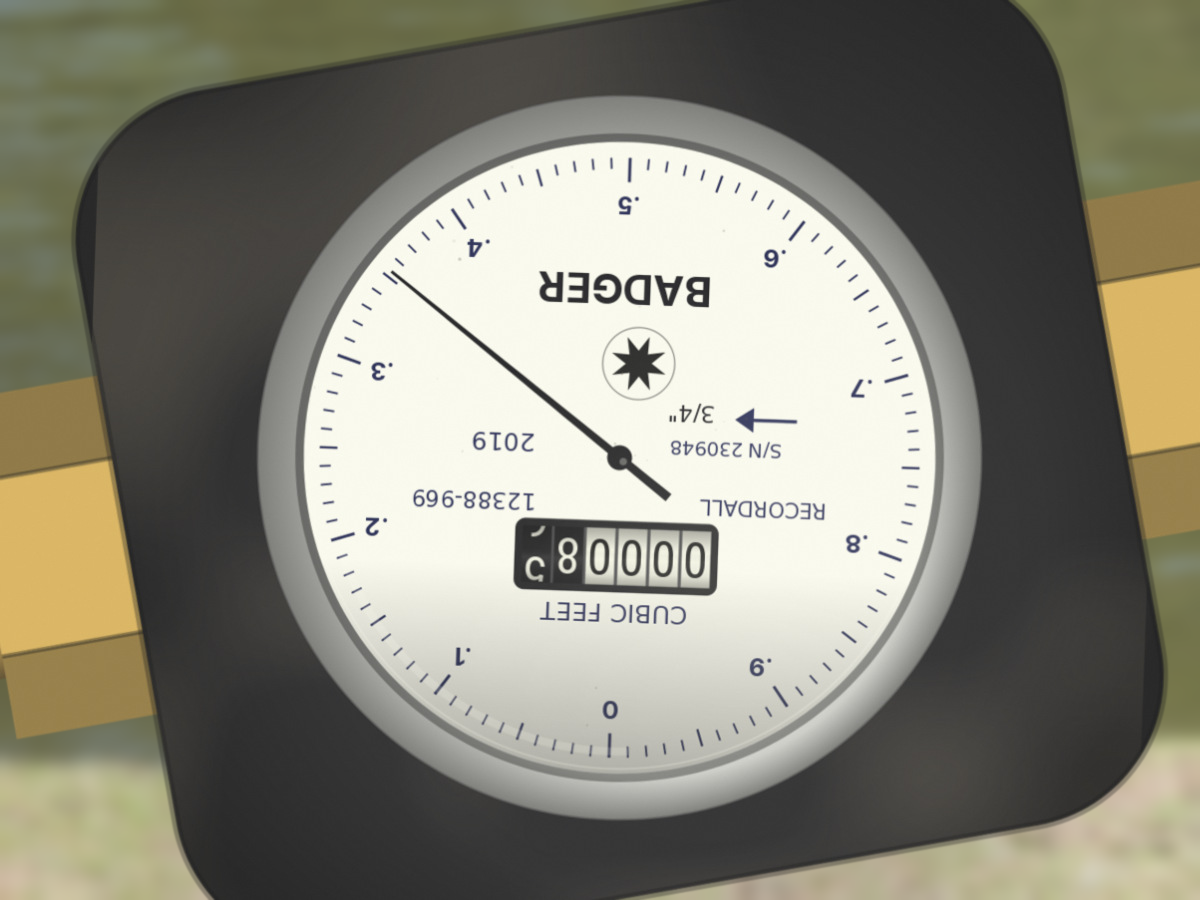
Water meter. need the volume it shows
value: 85.35 ft³
